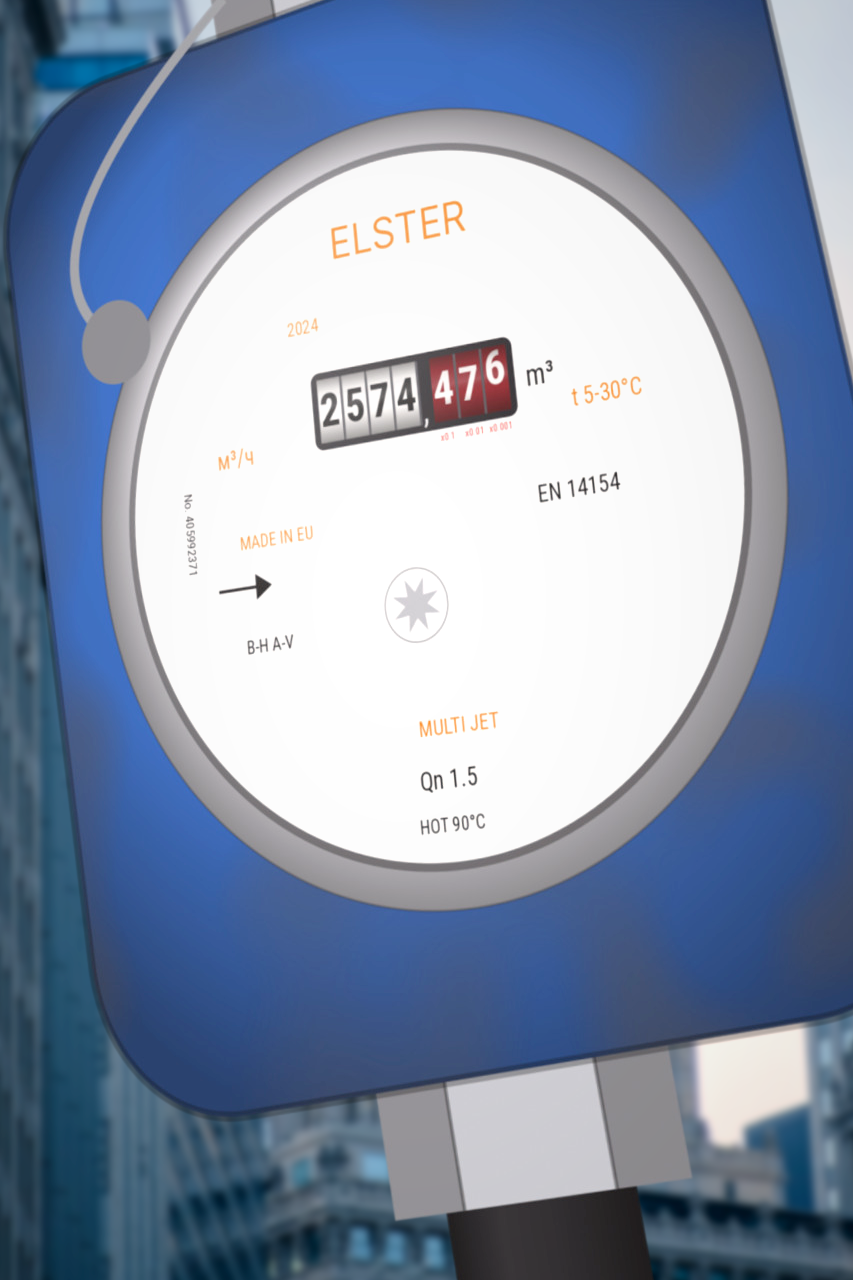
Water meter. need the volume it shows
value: 2574.476 m³
